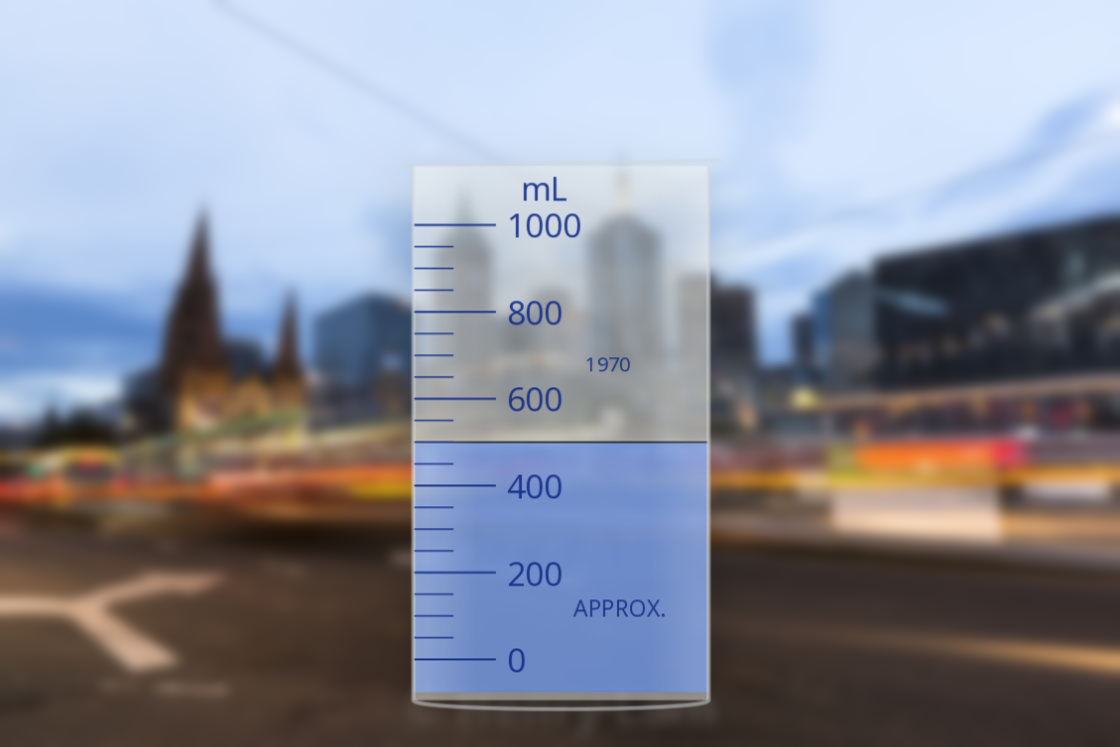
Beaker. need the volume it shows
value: 500 mL
